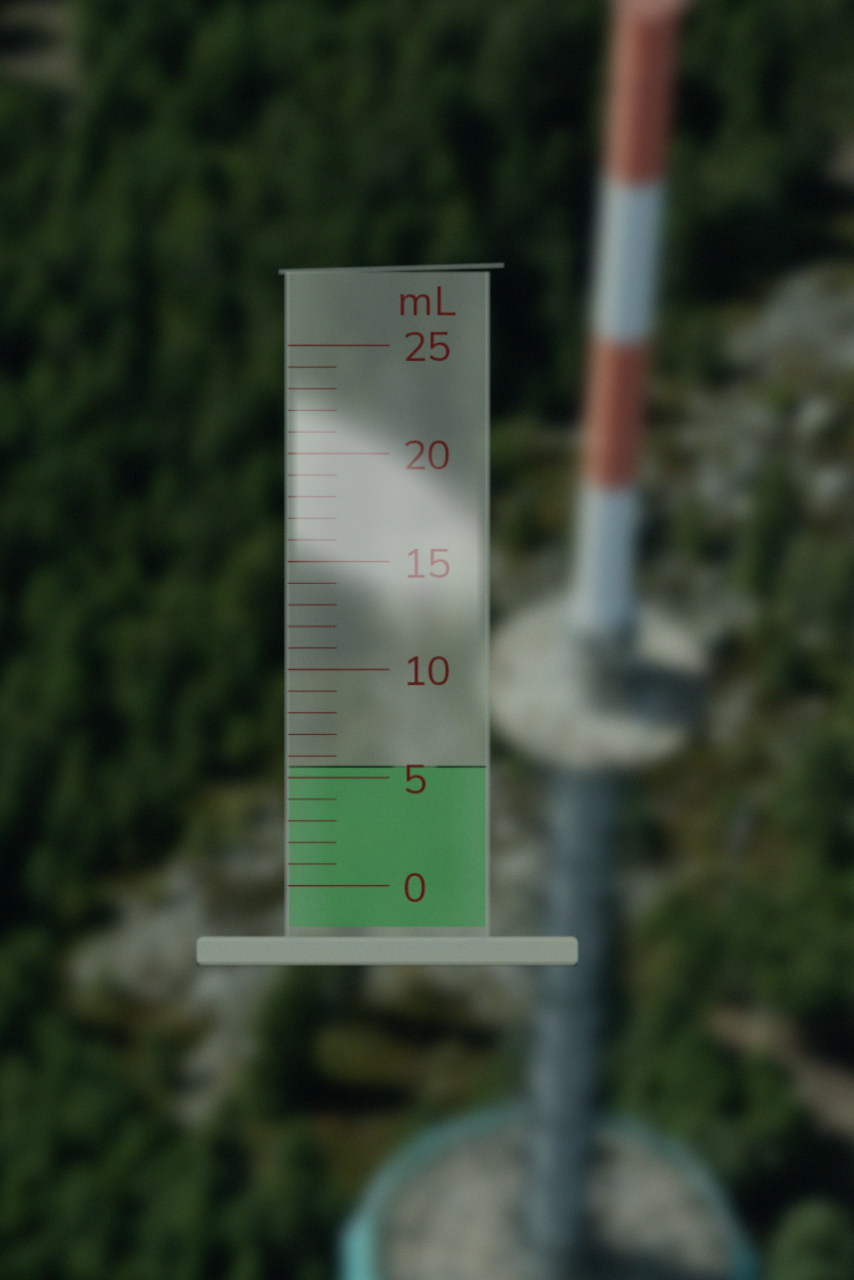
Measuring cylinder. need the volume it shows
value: 5.5 mL
